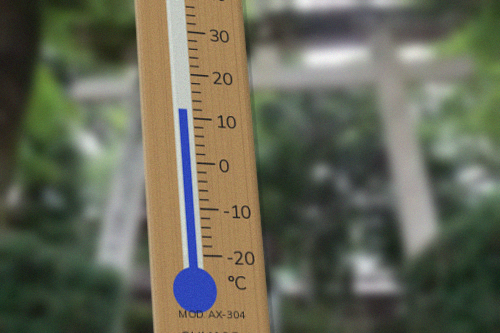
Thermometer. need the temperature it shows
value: 12 °C
